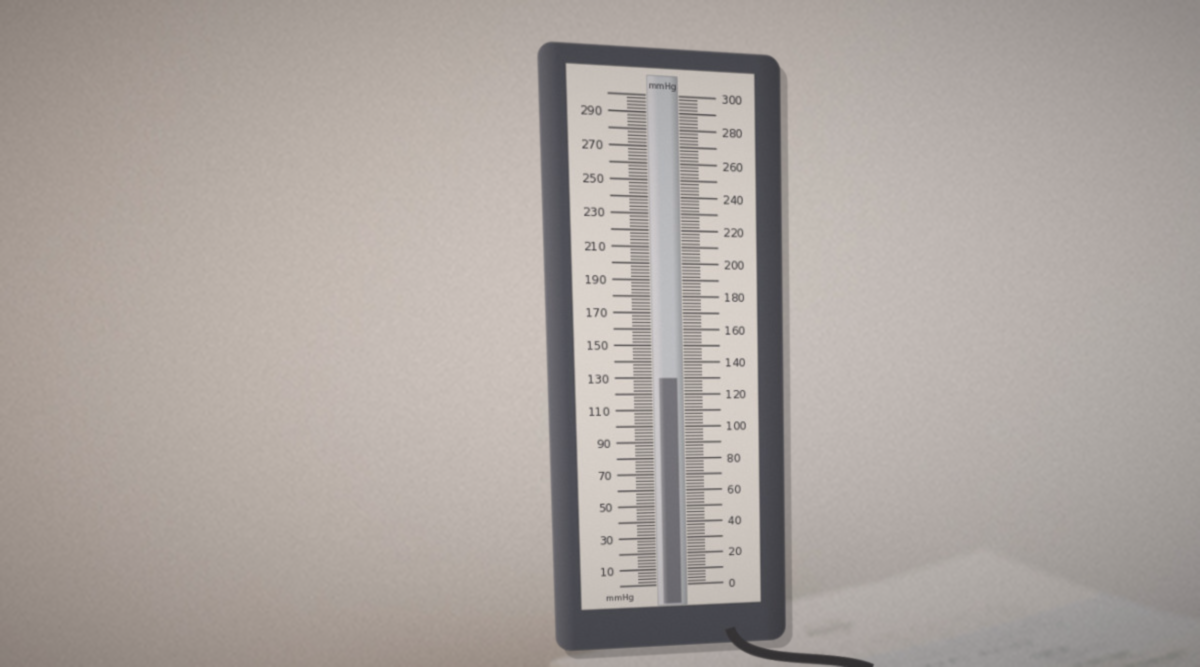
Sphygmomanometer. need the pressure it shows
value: 130 mmHg
